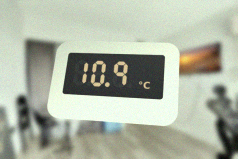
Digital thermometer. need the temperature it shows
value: 10.9 °C
